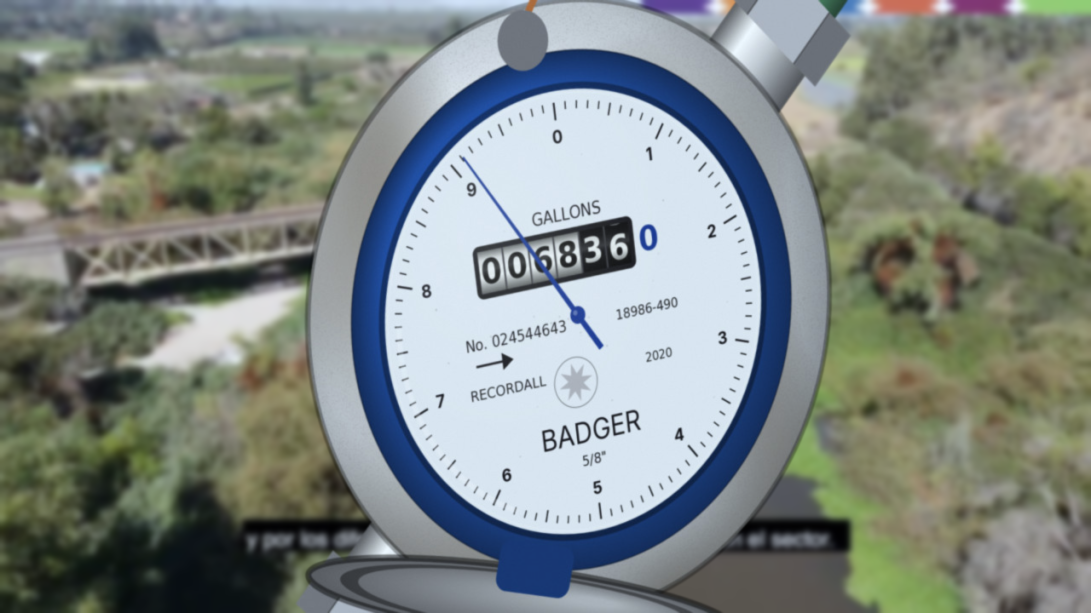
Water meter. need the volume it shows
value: 68359.1 gal
